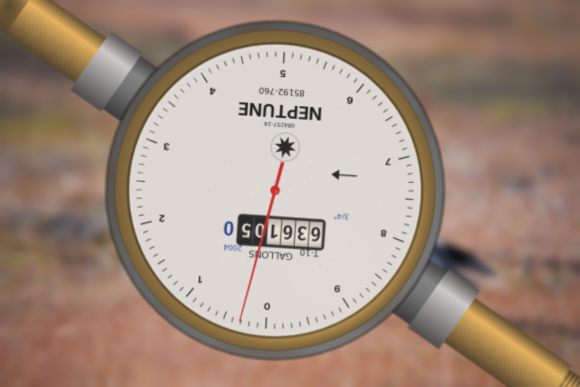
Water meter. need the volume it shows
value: 6361050.3 gal
